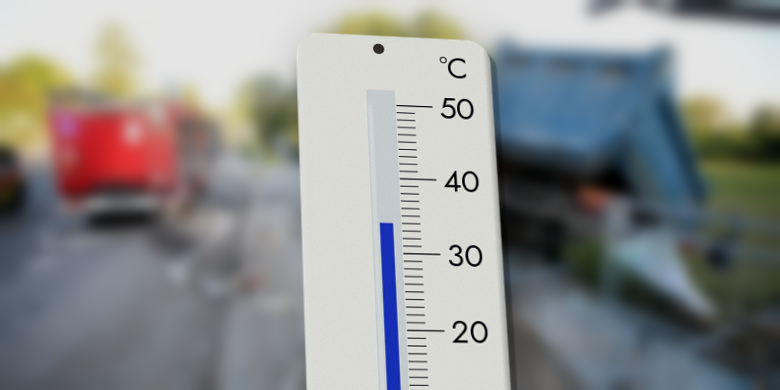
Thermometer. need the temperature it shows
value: 34 °C
